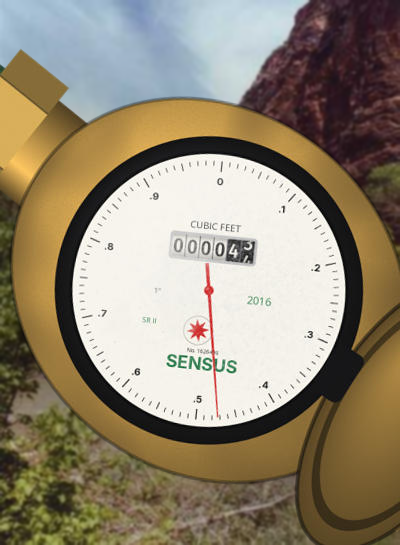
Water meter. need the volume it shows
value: 43.47 ft³
